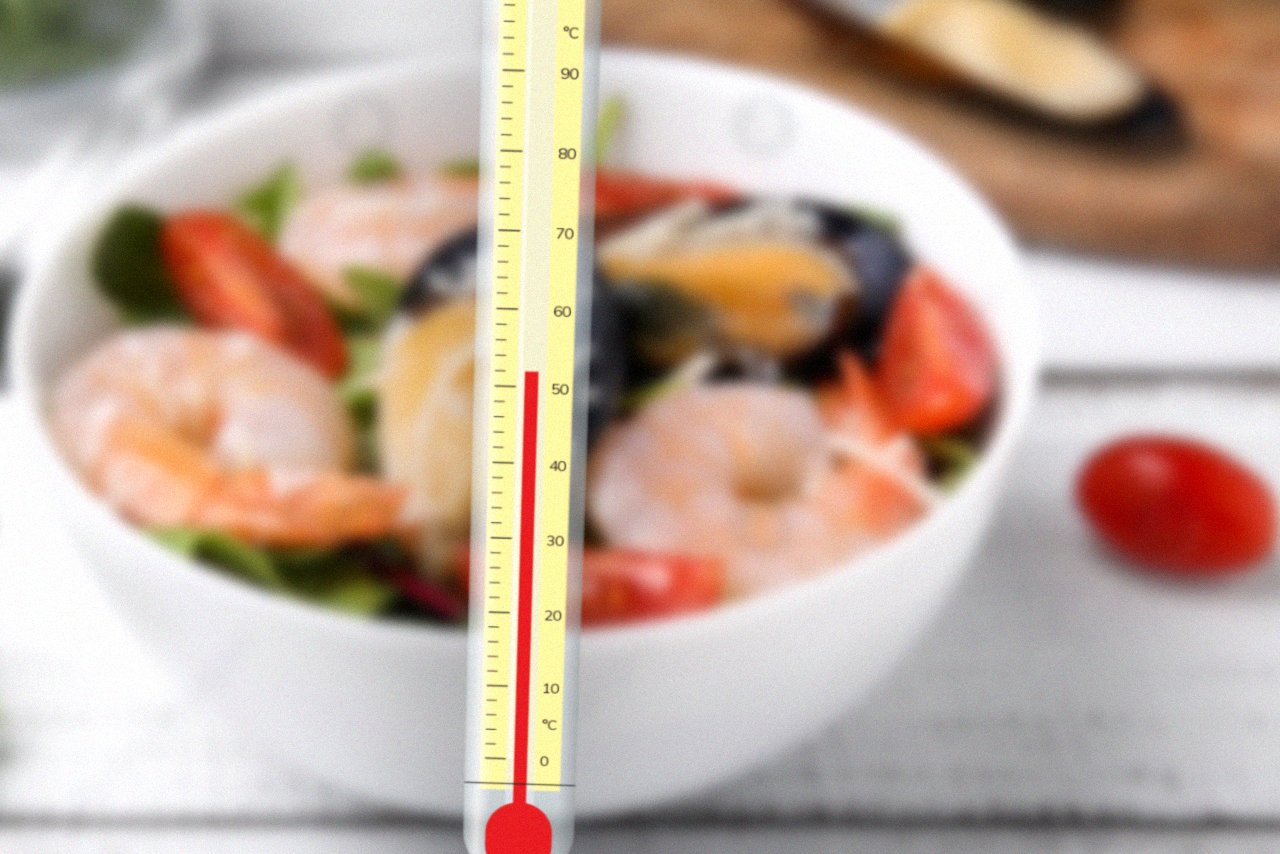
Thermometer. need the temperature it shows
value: 52 °C
